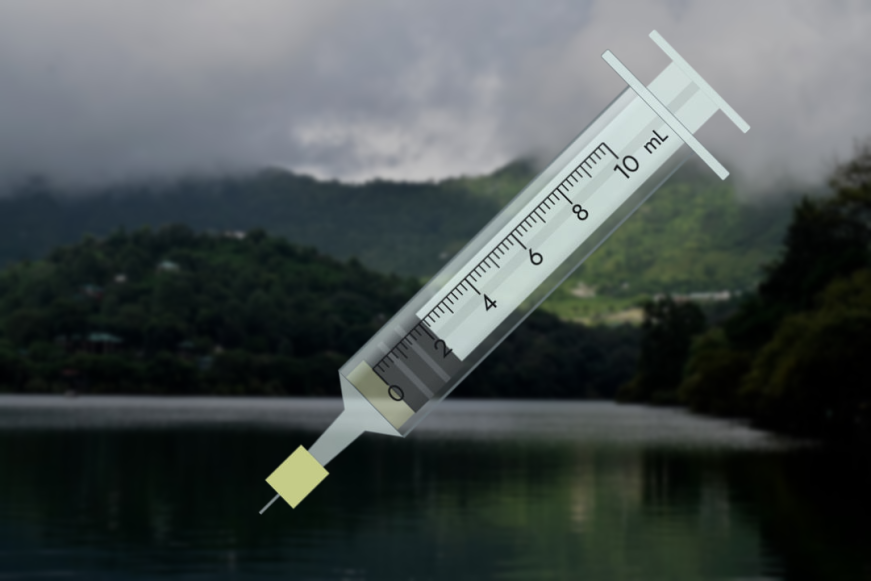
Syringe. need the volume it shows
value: 0 mL
